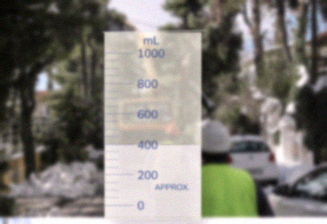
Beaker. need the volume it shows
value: 400 mL
